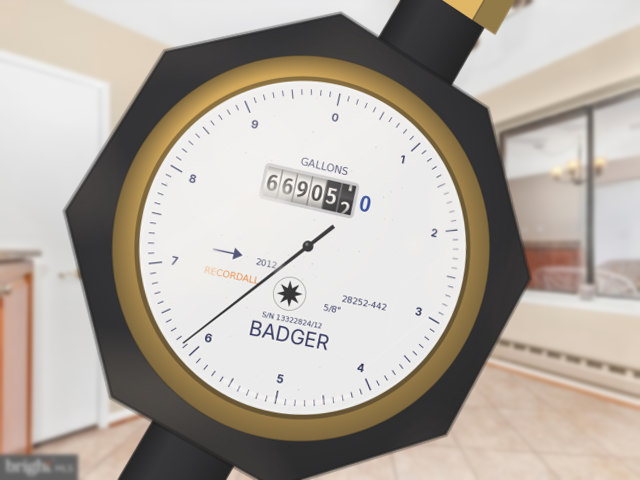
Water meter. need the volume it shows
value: 6690516.1 gal
